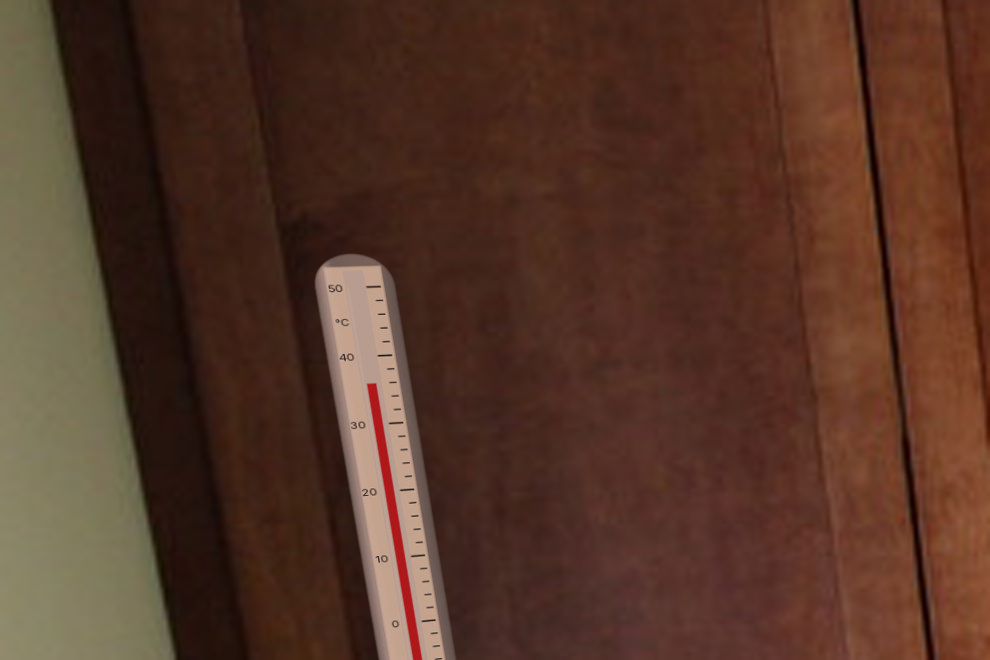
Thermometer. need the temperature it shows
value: 36 °C
